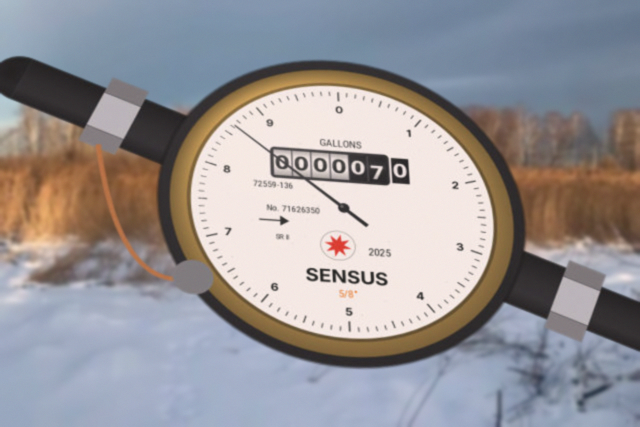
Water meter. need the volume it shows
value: 68.6 gal
